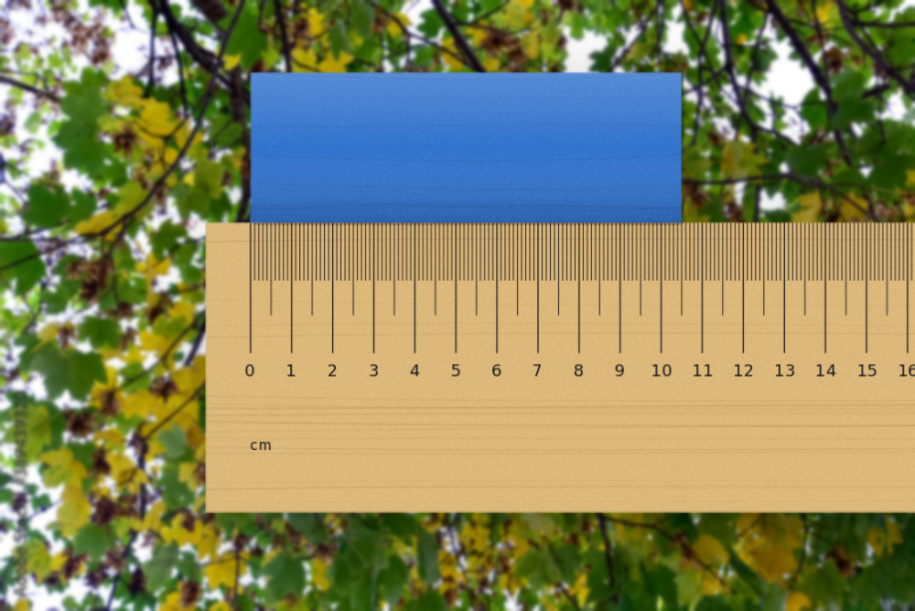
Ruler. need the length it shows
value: 10.5 cm
